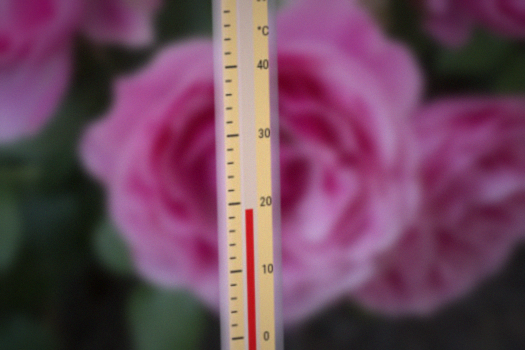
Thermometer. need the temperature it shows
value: 19 °C
